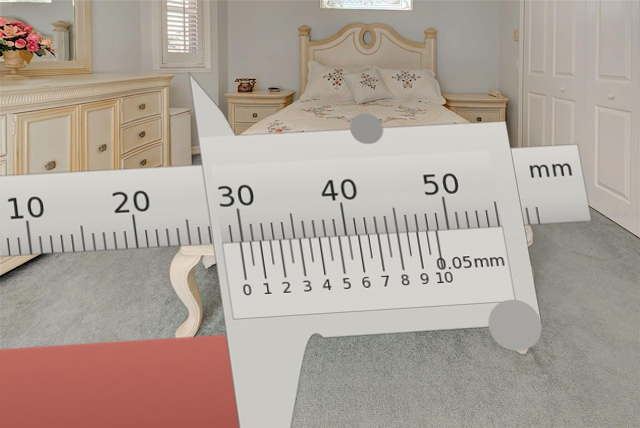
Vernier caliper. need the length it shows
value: 29.8 mm
